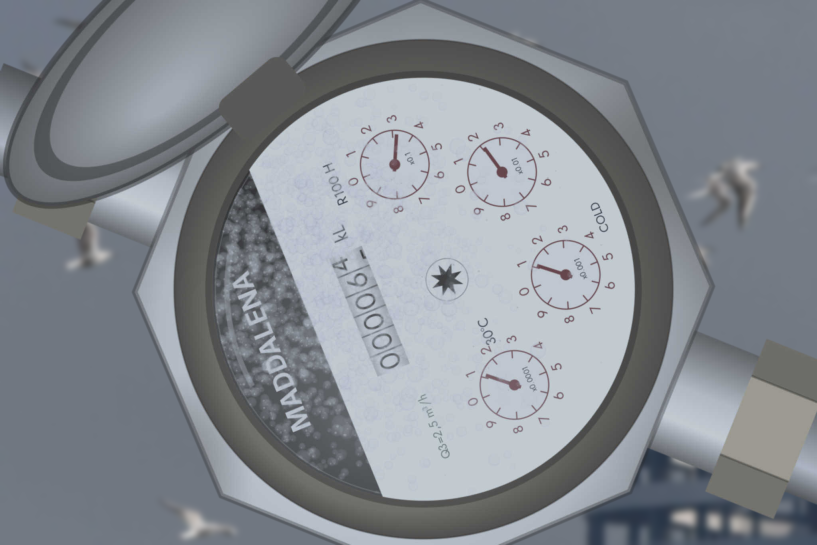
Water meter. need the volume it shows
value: 64.3211 kL
